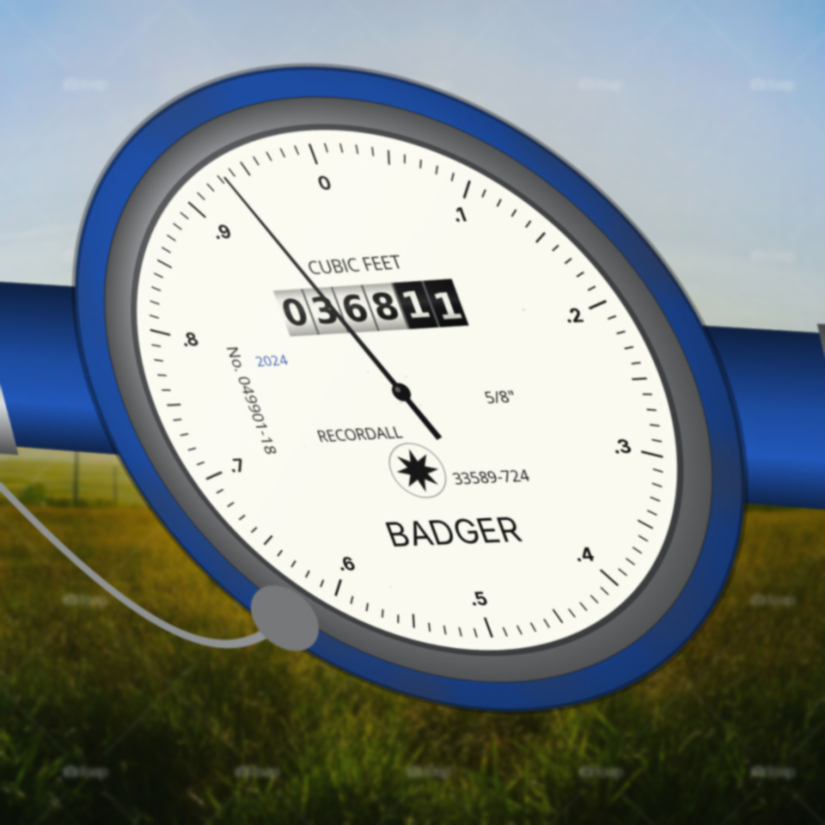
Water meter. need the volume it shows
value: 36810.93 ft³
